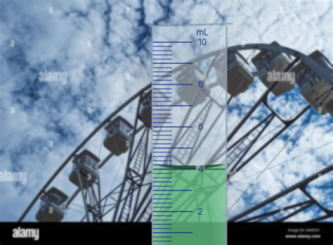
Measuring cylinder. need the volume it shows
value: 4 mL
